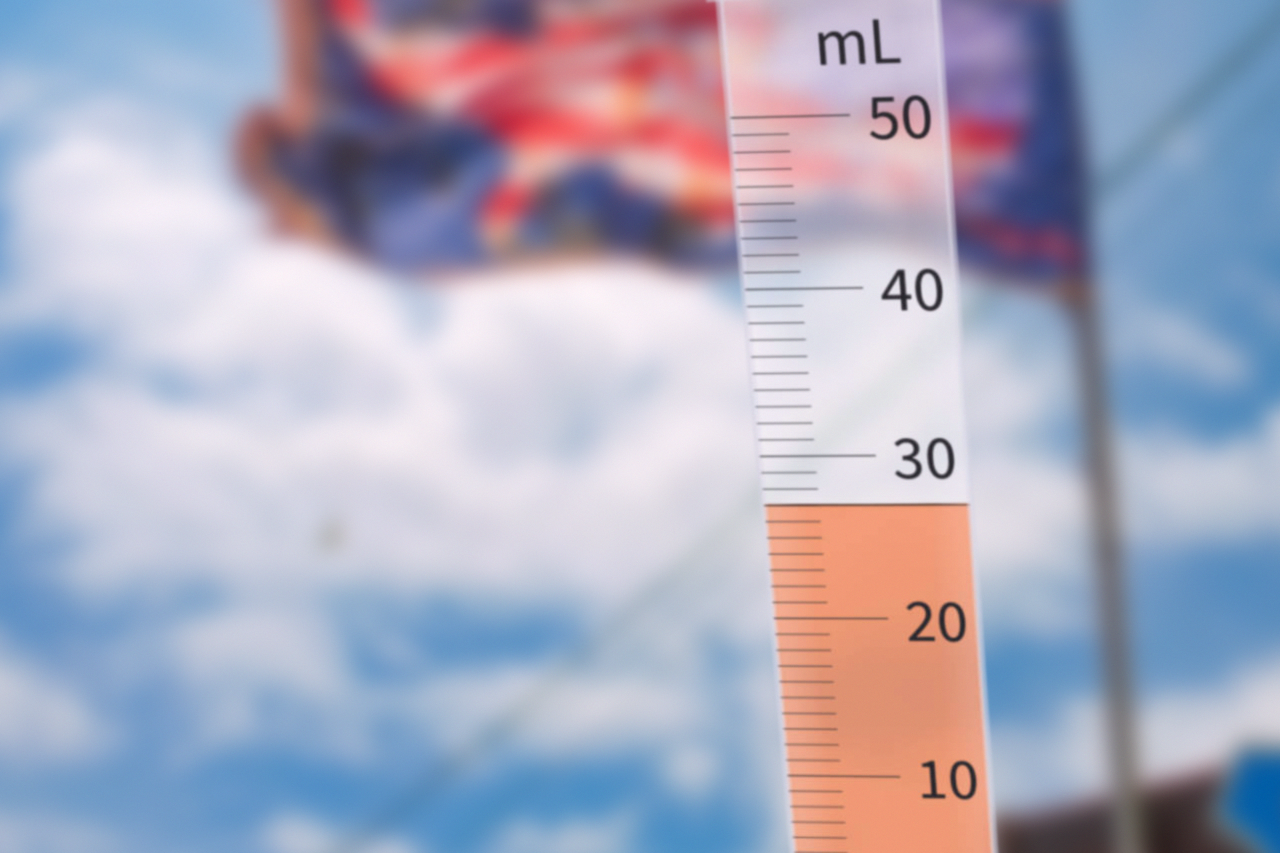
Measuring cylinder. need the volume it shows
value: 27 mL
